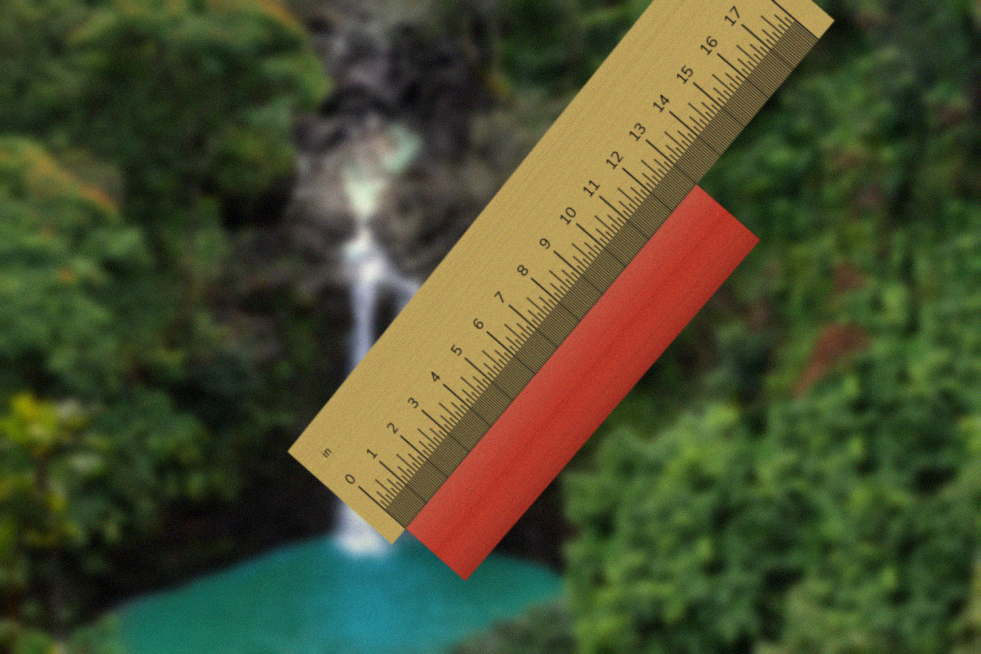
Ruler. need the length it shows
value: 13 in
